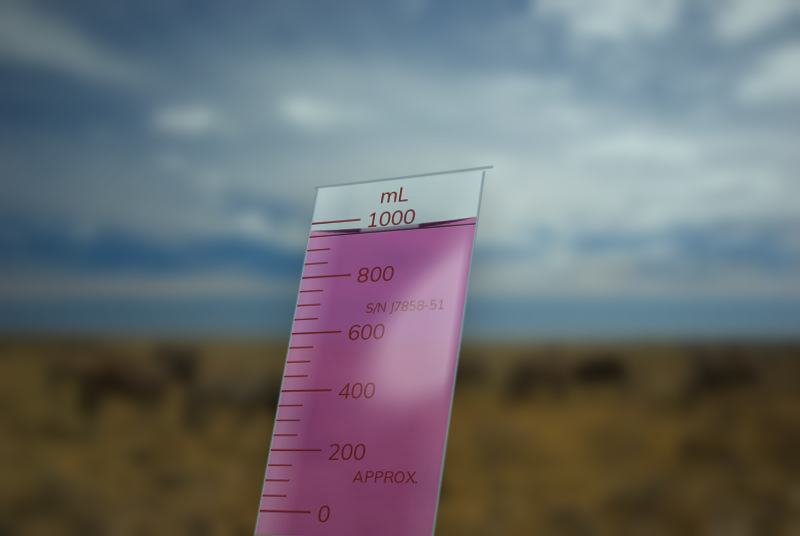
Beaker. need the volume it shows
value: 950 mL
